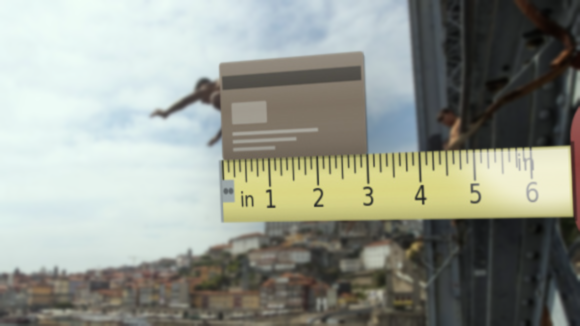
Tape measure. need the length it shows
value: 3 in
